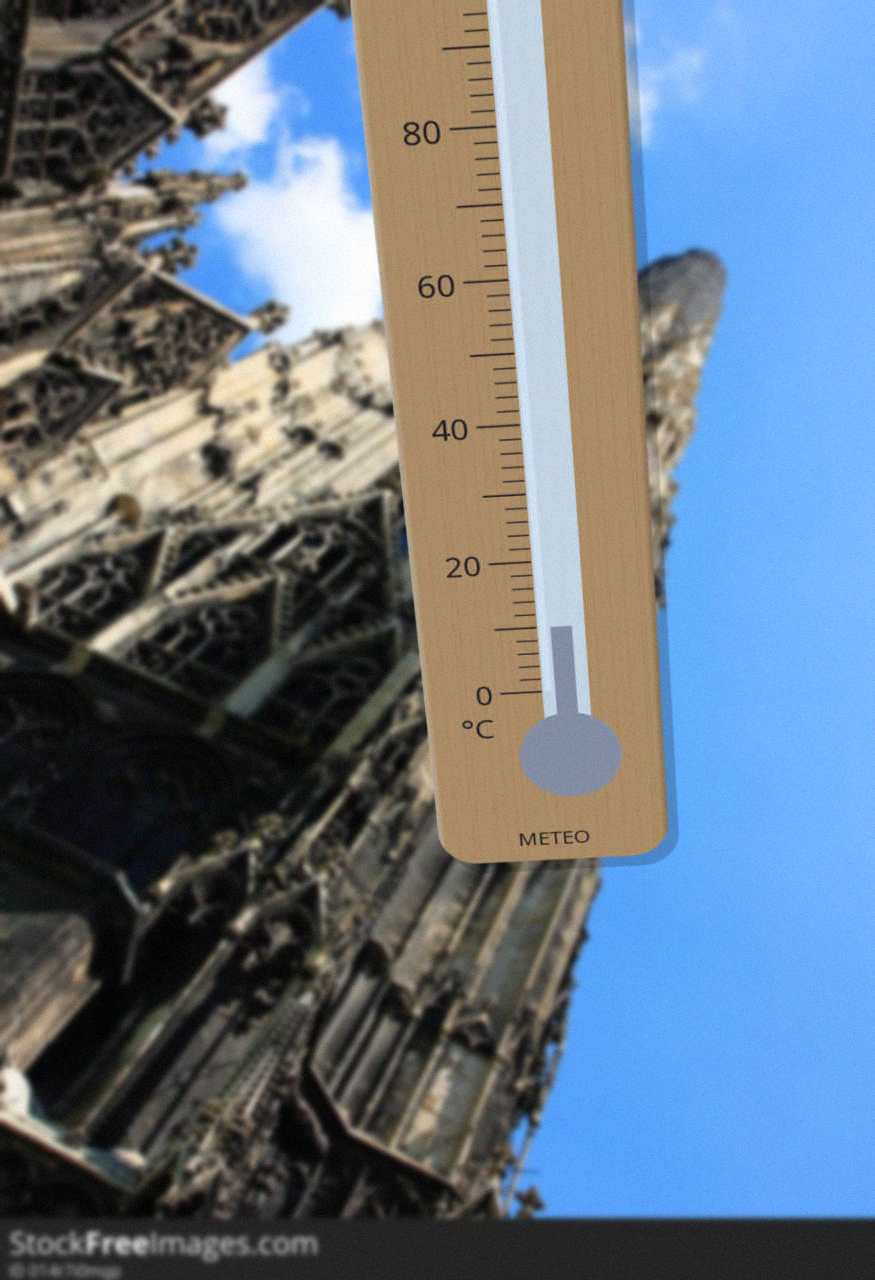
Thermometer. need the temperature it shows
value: 10 °C
